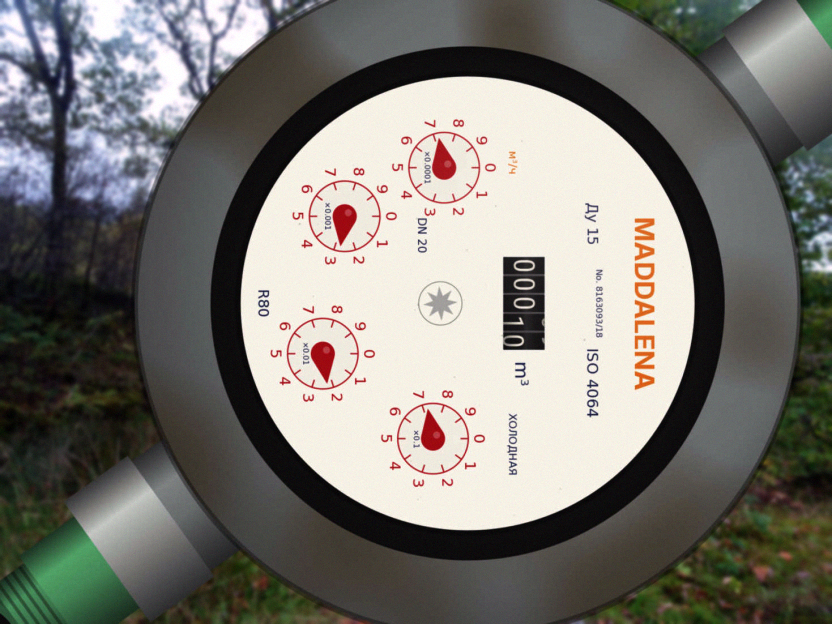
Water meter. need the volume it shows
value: 9.7227 m³
